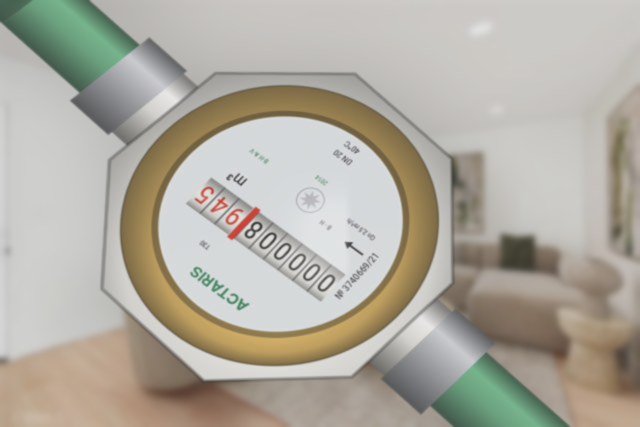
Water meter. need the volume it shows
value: 8.945 m³
